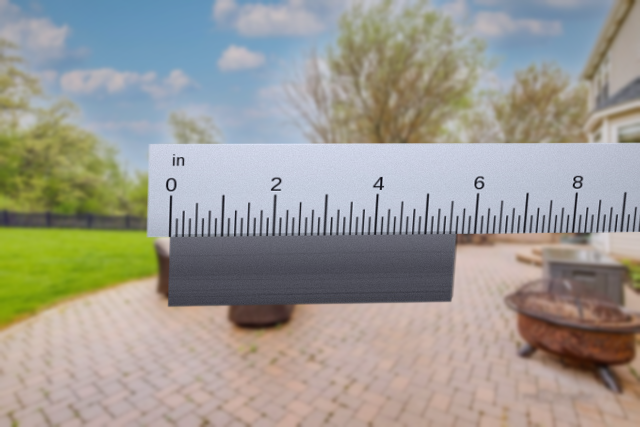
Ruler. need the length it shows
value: 5.625 in
